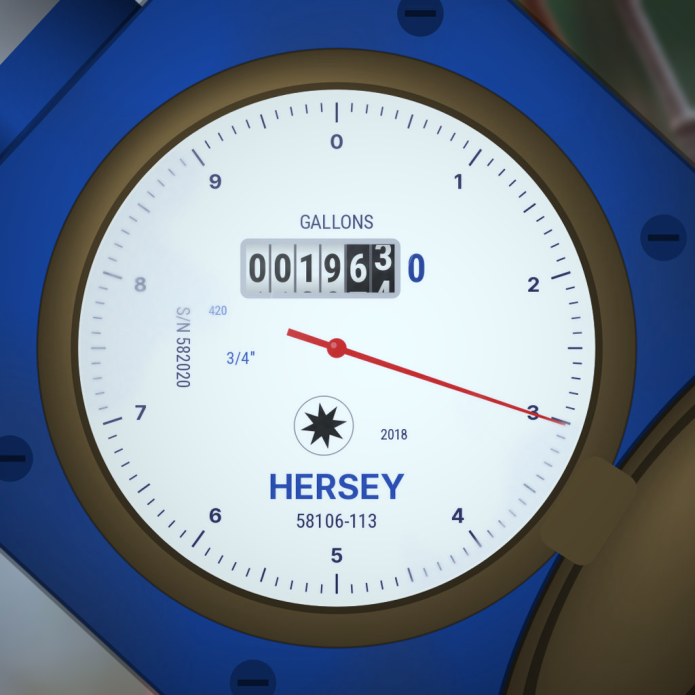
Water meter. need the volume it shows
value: 19633.0 gal
